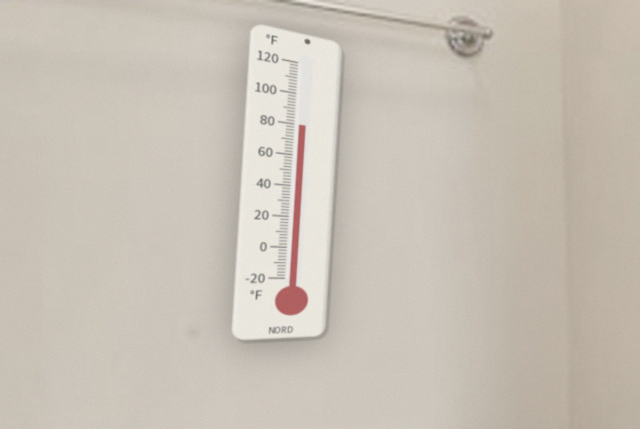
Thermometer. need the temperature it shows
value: 80 °F
